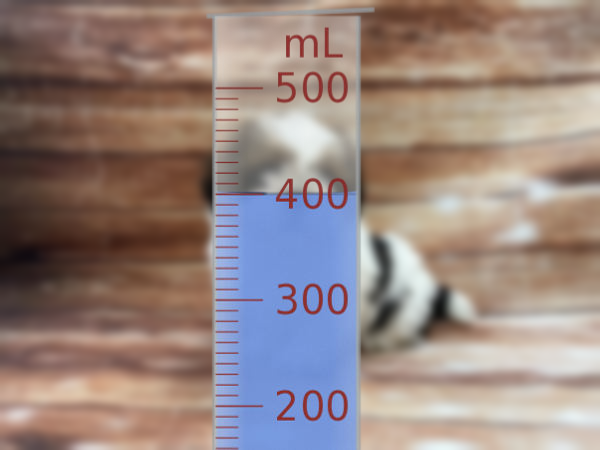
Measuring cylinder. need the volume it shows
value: 400 mL
